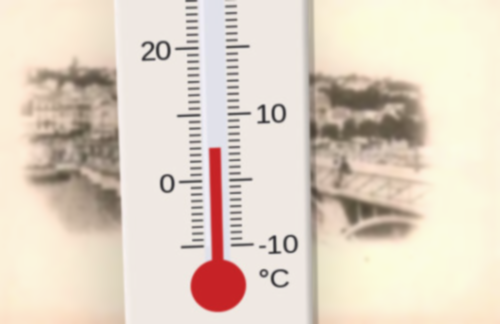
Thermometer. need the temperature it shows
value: 5 °C
